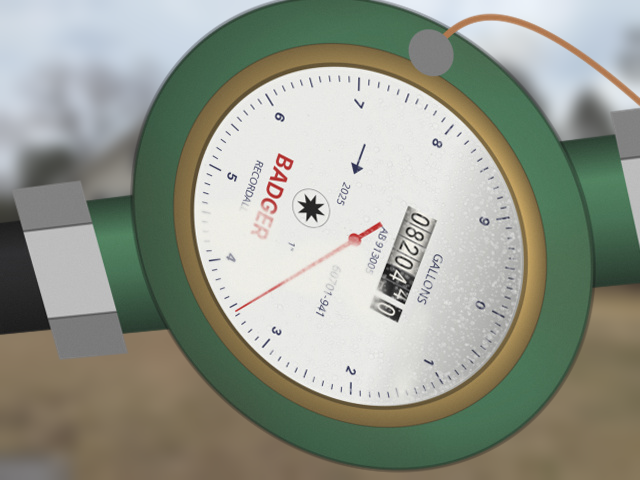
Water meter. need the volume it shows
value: 820443.4 gal
